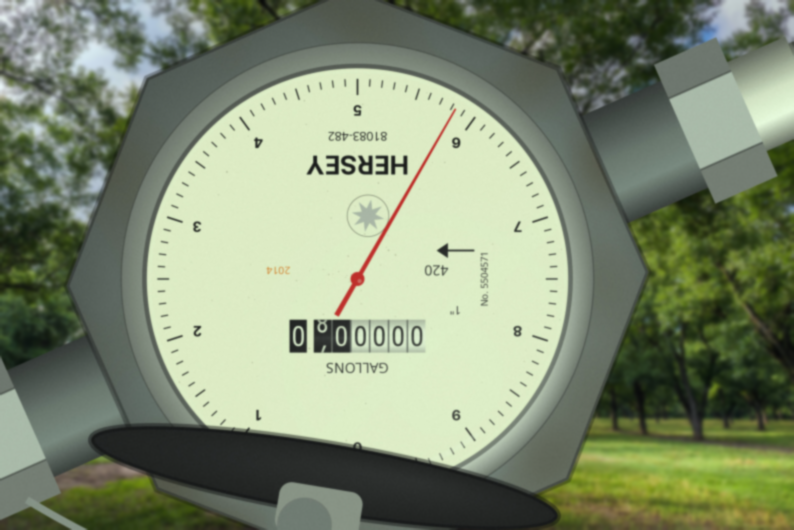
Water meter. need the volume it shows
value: 75.8 gal
